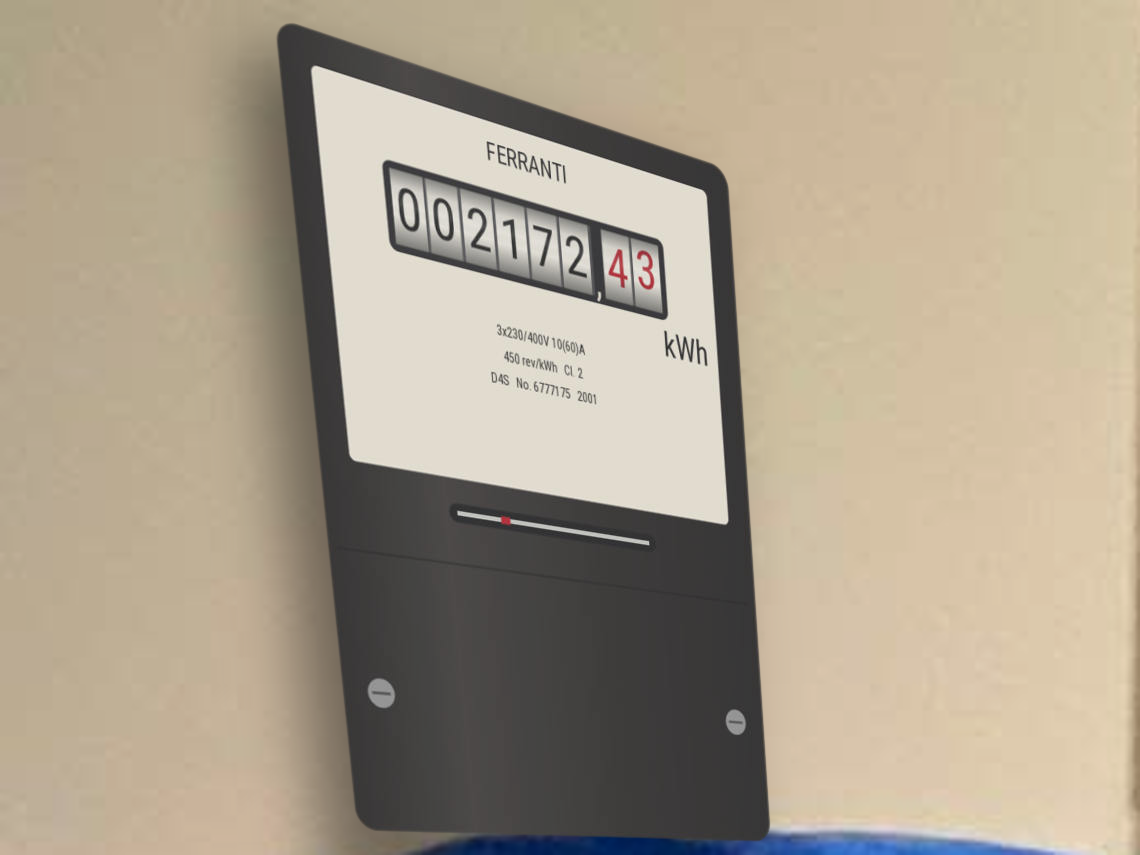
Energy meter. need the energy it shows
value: 2172.43 kWh
